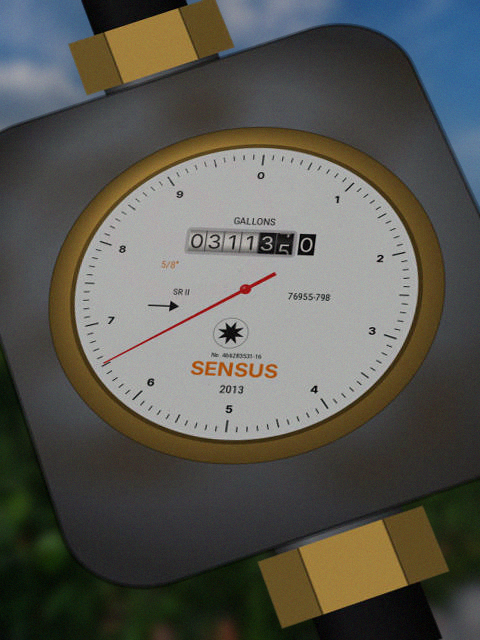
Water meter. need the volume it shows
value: 311346.5 gal
